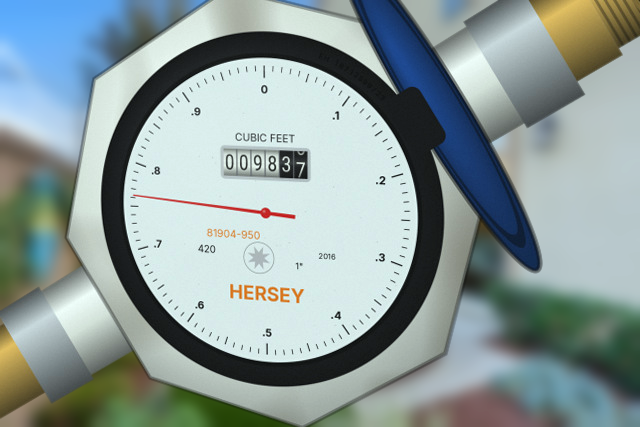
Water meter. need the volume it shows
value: 9836.76 ft³
